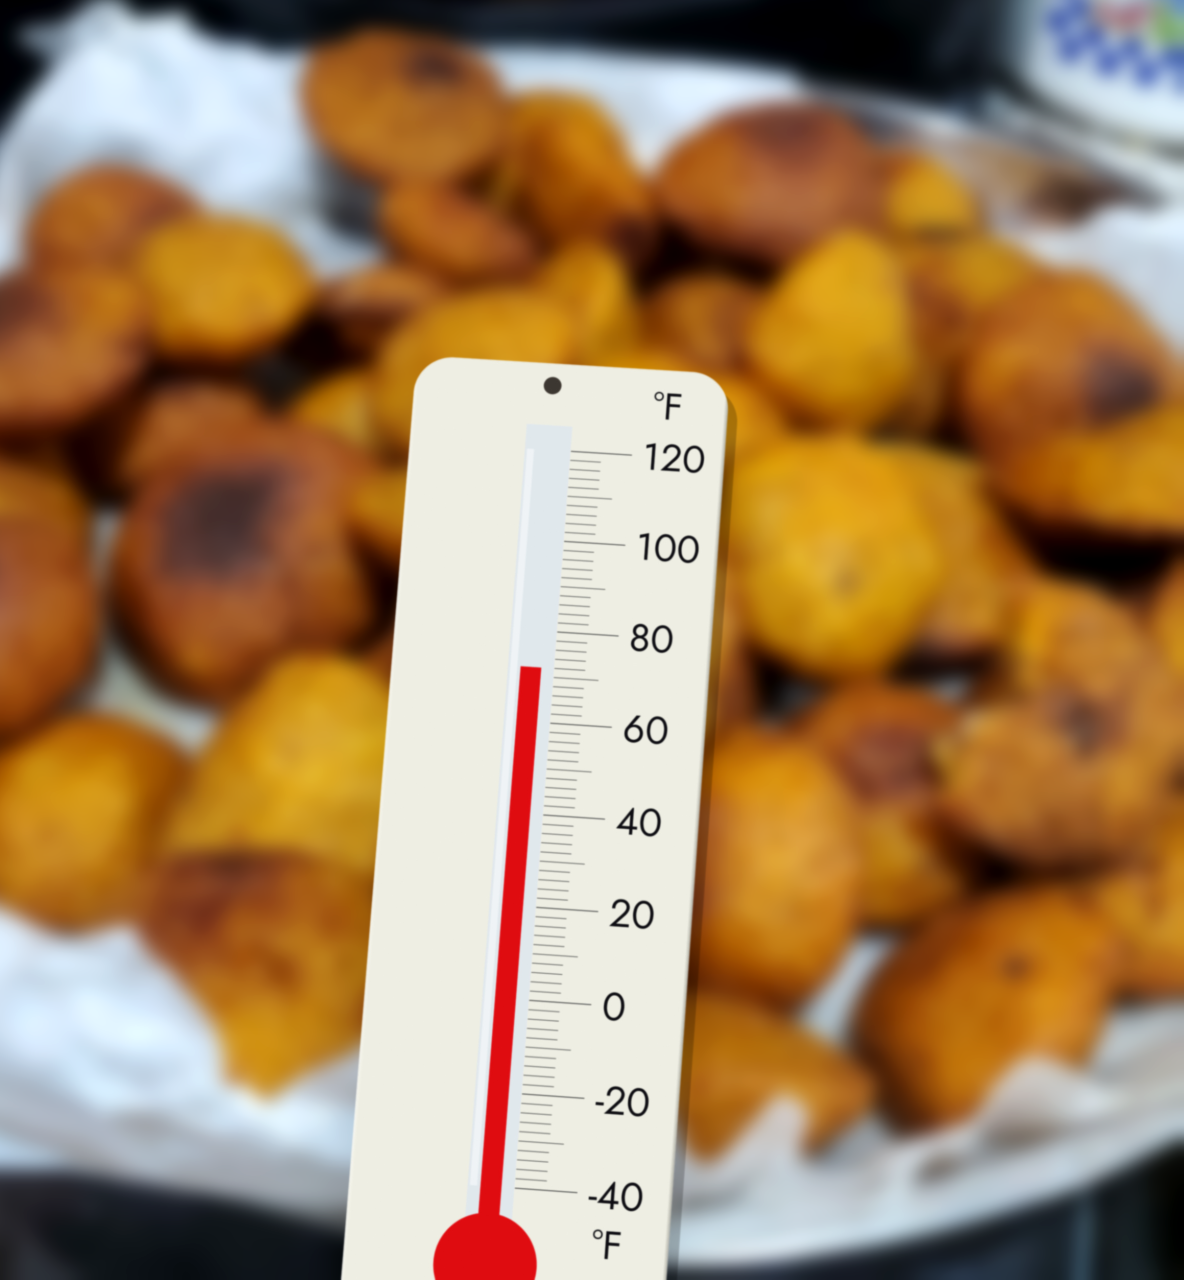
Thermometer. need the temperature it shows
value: 72 °F
